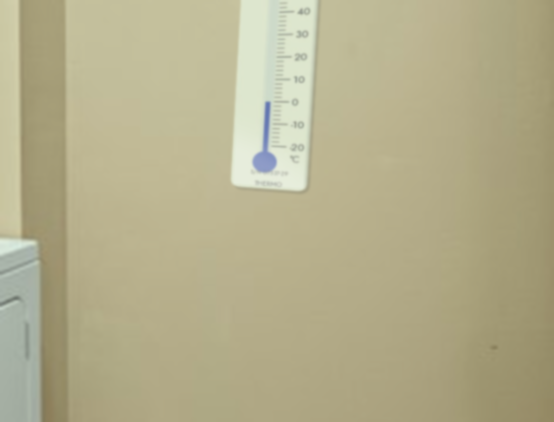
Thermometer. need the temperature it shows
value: 0 °C
